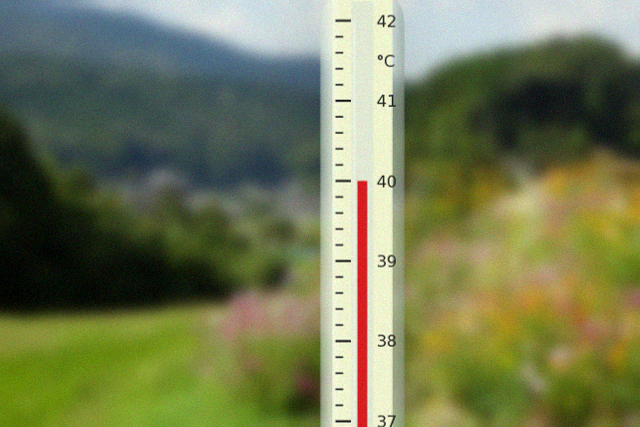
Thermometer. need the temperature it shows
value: 40 °C
